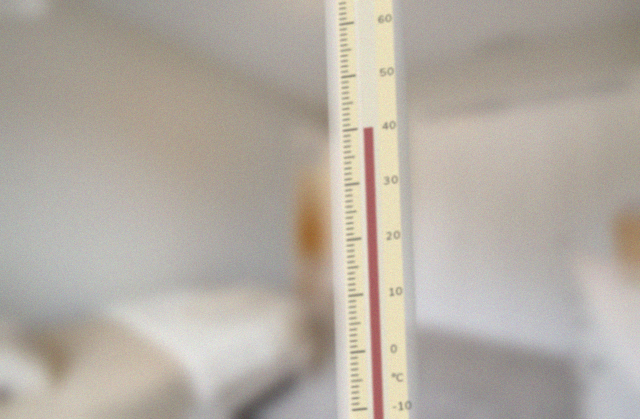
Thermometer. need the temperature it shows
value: 40 °C
